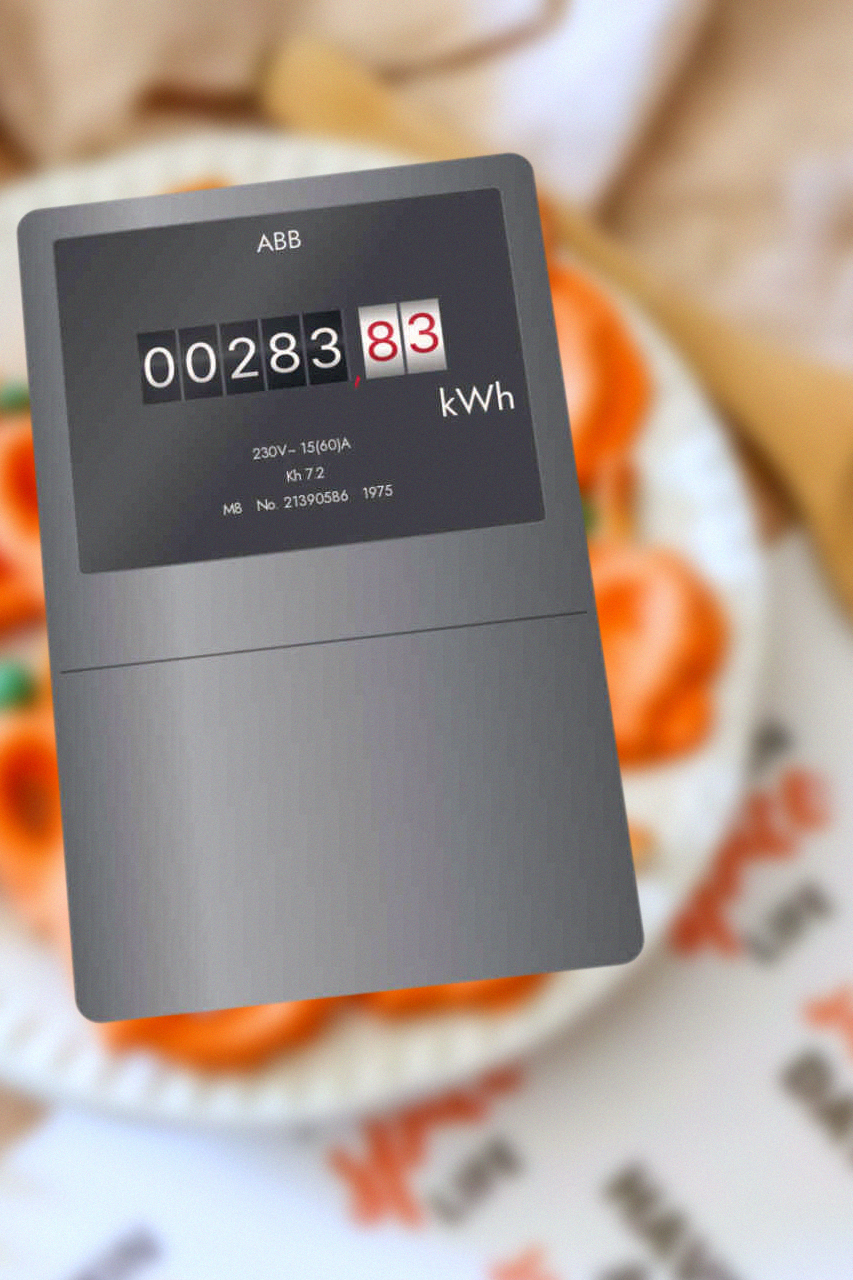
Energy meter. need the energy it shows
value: 283.83 kWh
